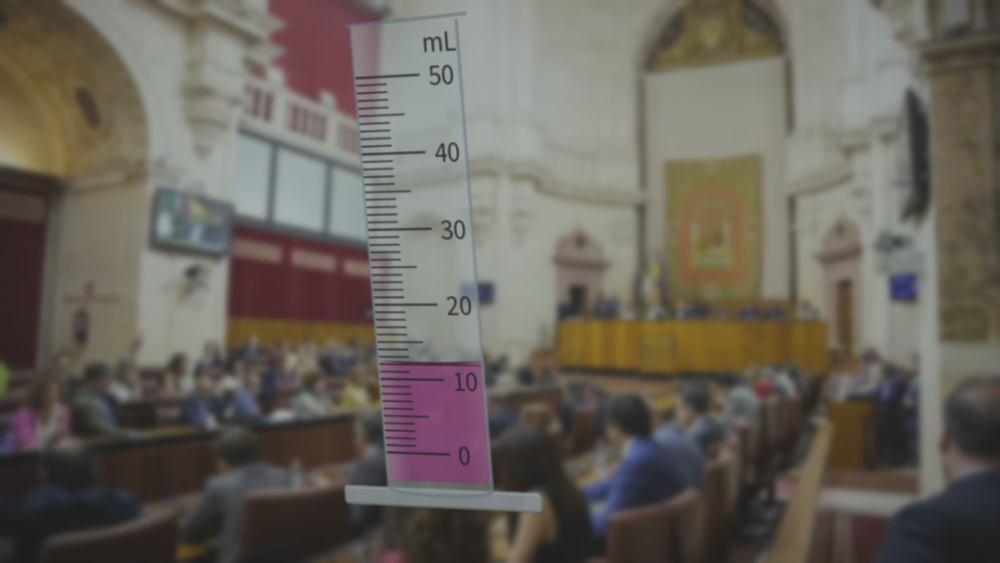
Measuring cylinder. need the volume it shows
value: 12 mL
